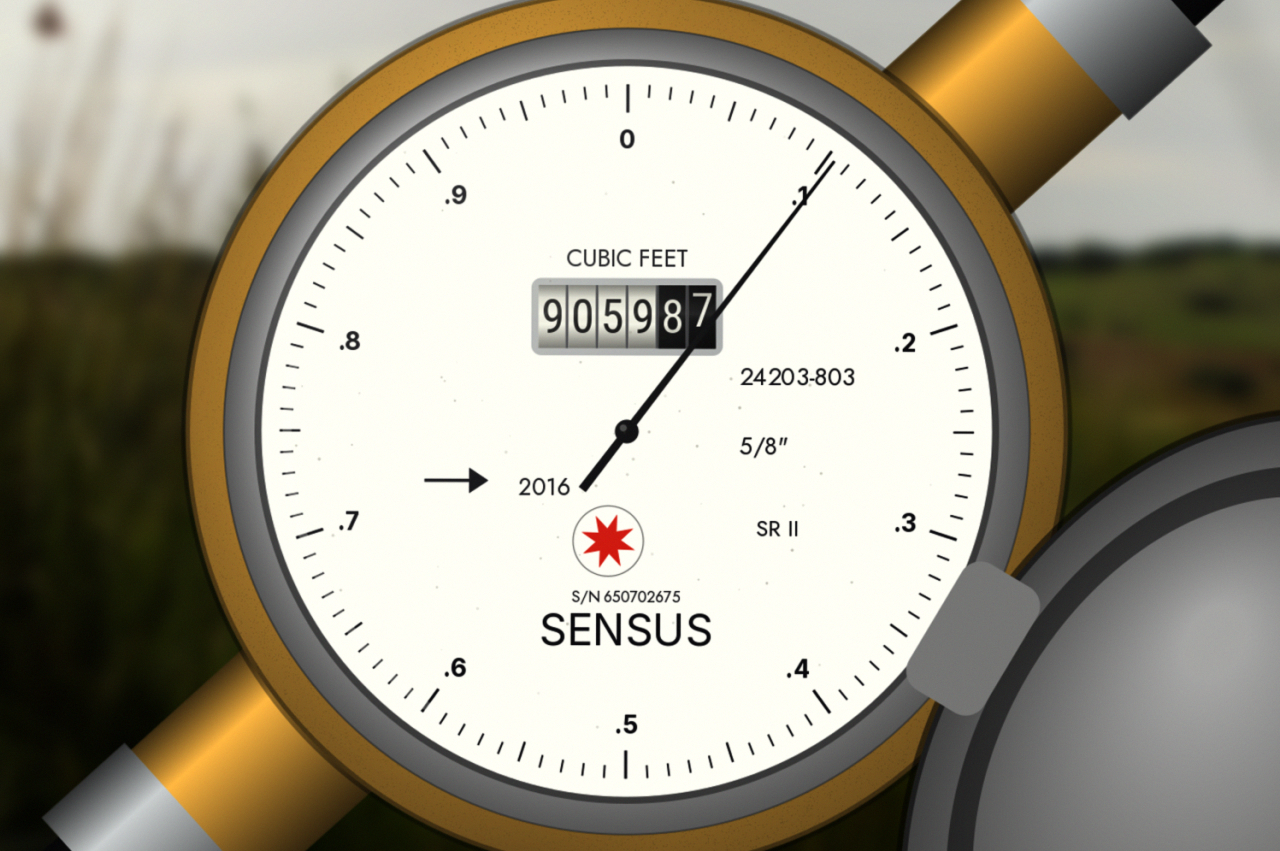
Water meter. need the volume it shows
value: 905987.10 ft³
